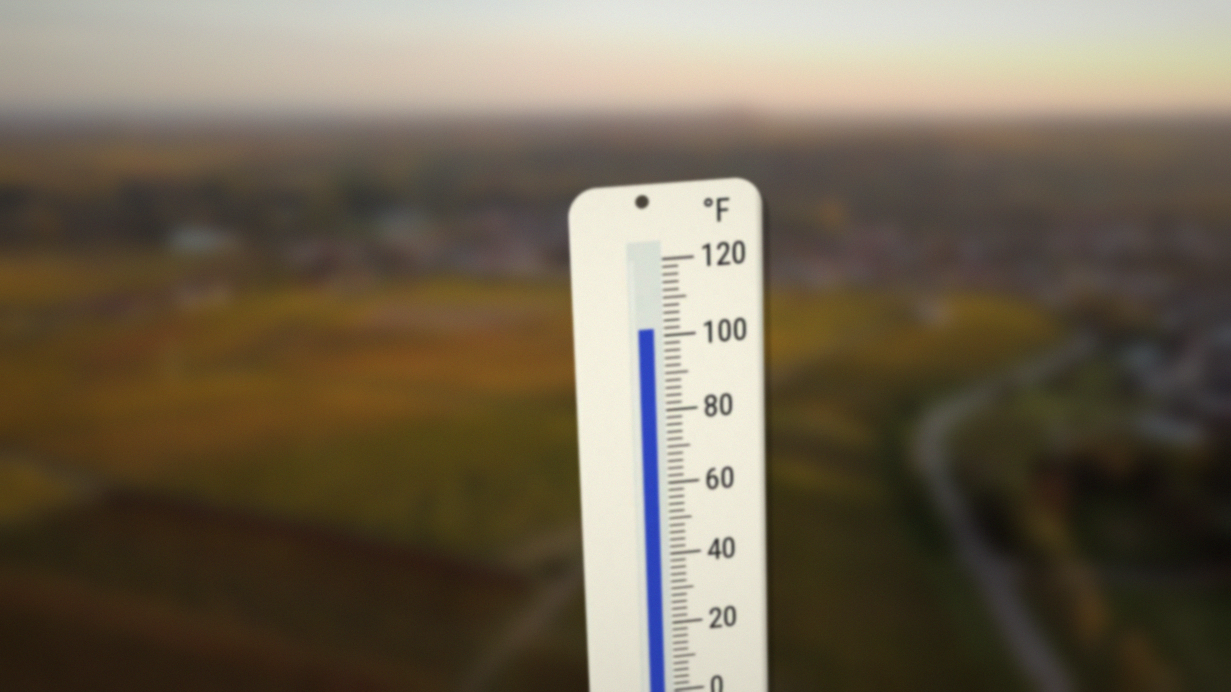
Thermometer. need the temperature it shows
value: 102 °F
